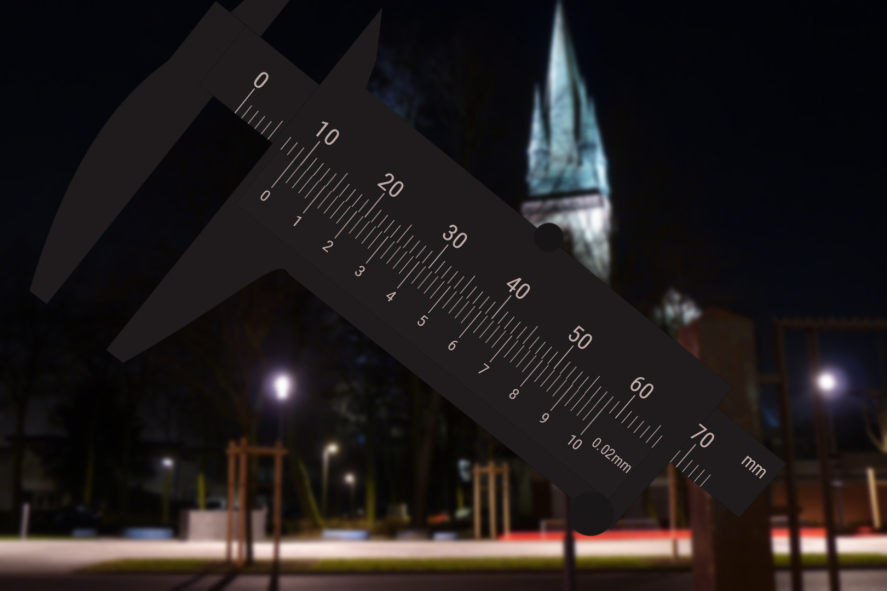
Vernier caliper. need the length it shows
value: 9.0 mm
